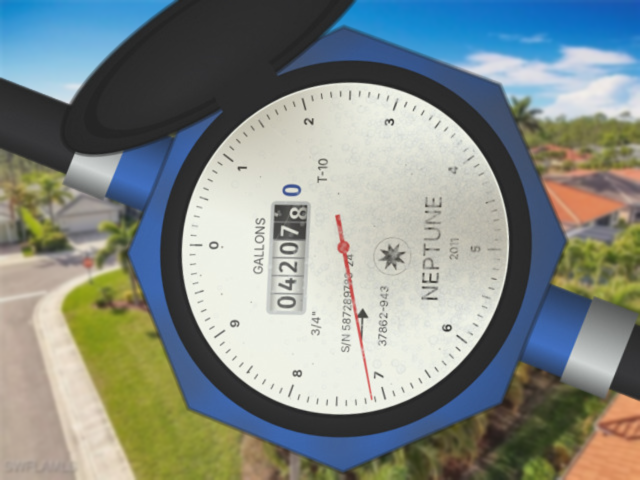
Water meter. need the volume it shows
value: 420777.1 gal
